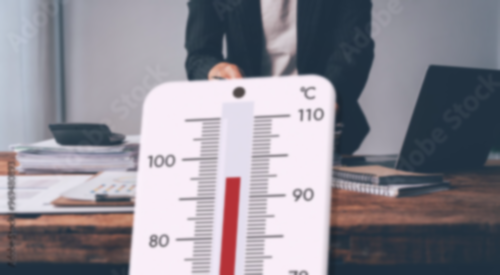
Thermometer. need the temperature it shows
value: 95 °C
